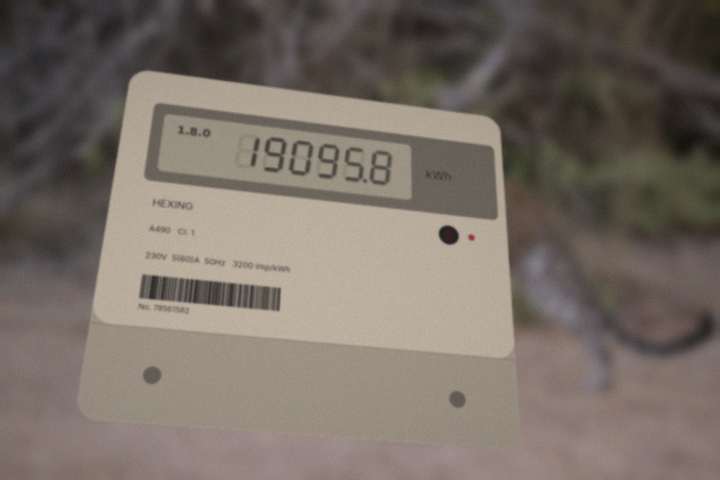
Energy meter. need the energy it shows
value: 19095.8 kWh
